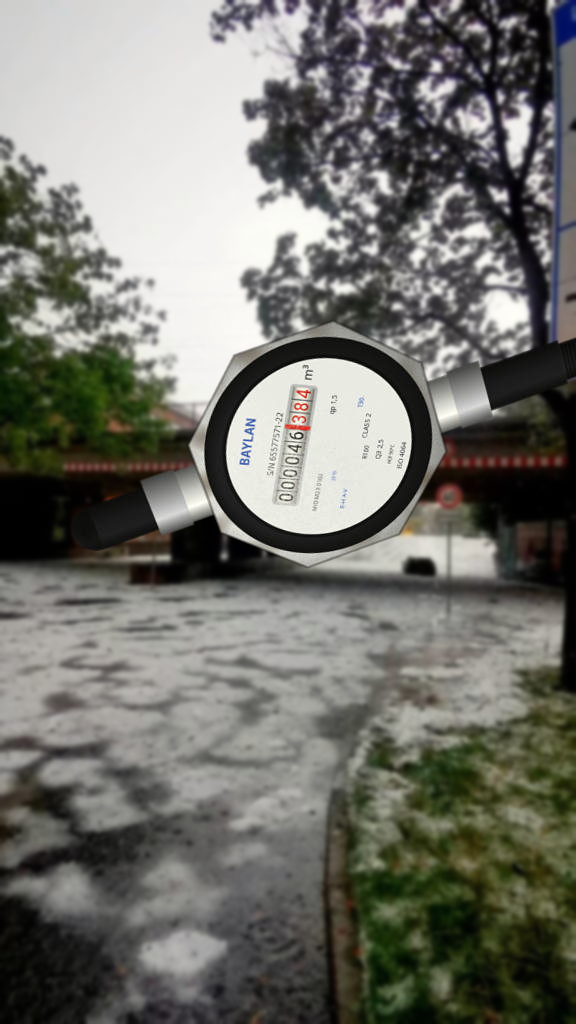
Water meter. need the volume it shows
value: 46.384 m³
